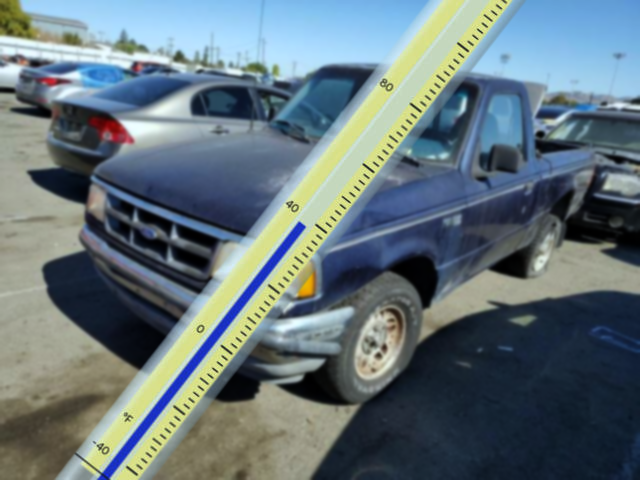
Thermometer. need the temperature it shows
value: 38 °F
